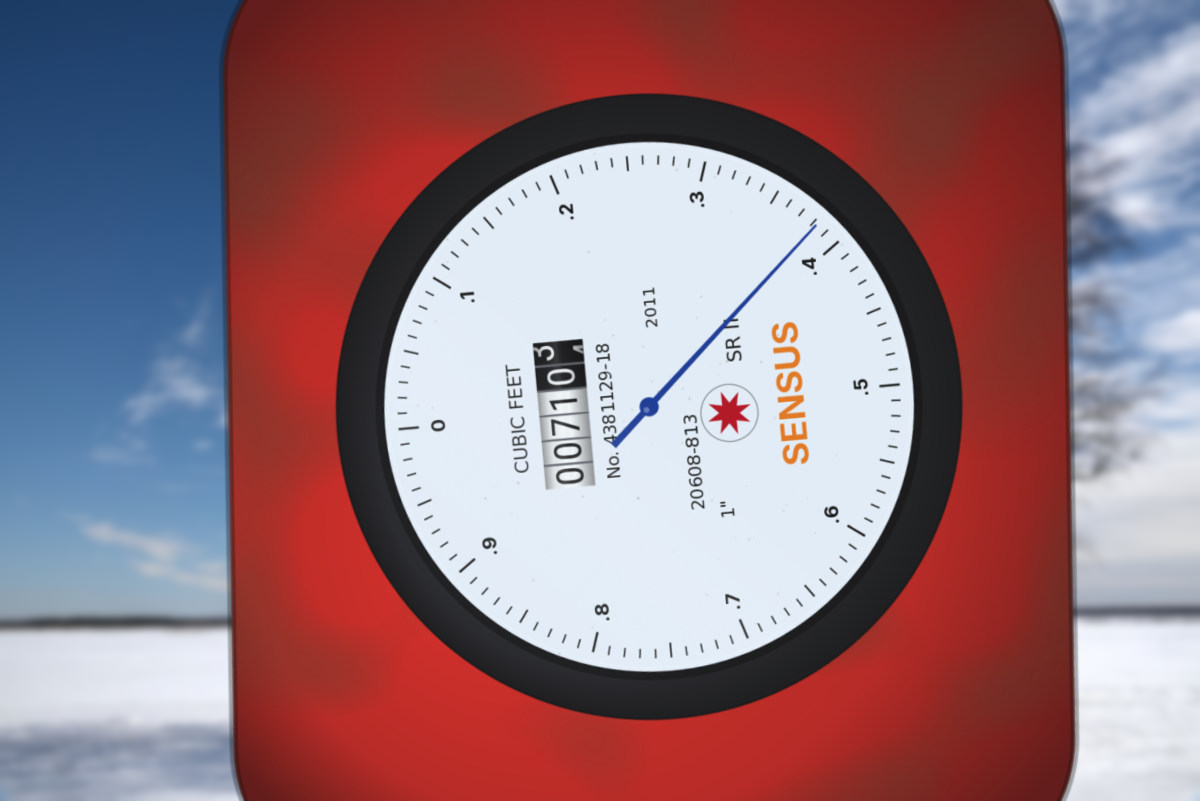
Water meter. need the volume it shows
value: 7103.38 ft³
